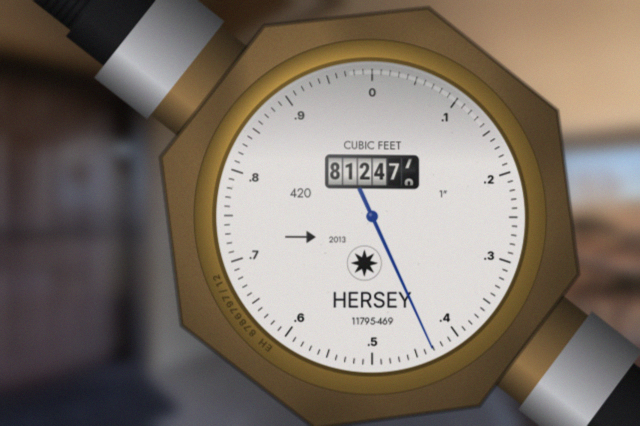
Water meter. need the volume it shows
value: 812477.43 ft³
